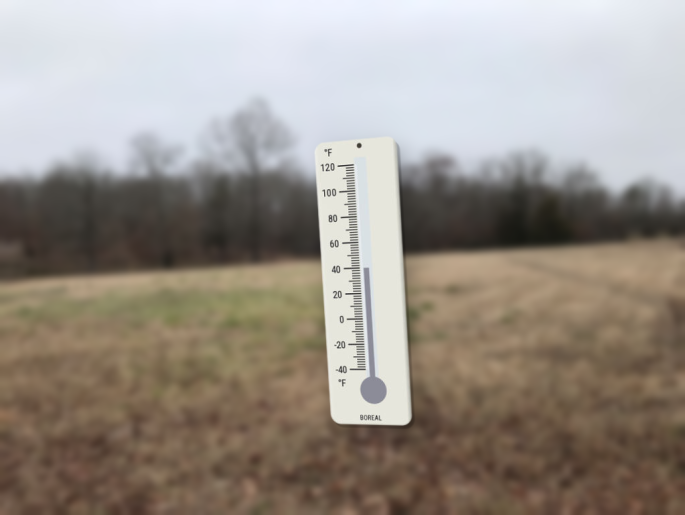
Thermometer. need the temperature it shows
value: 40 °F
